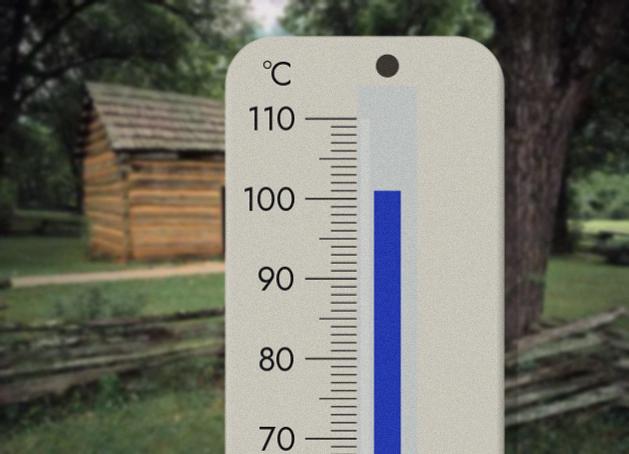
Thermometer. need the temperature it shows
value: 101 °C
